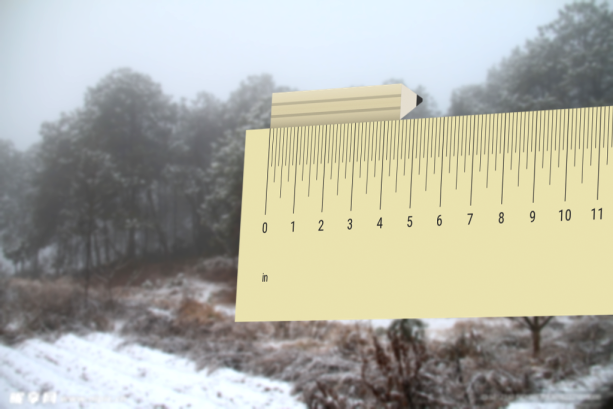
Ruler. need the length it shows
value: 5.25 in
